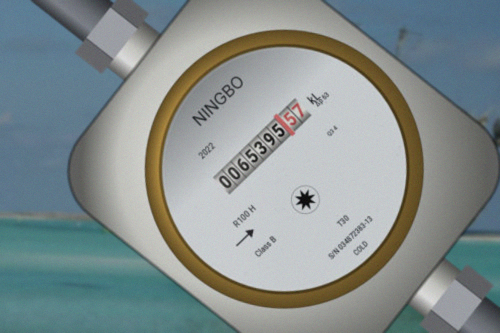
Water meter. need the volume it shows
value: 65395.57 kL
